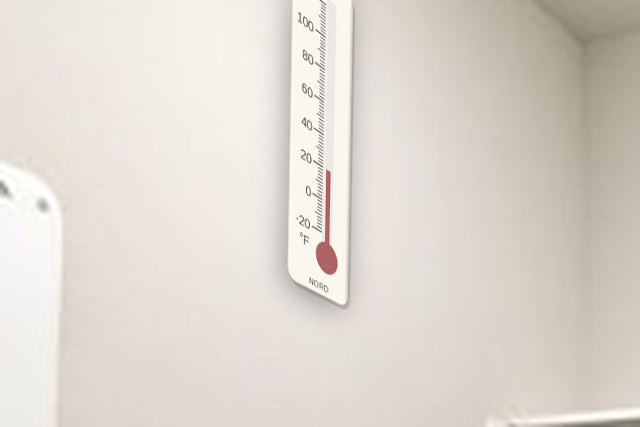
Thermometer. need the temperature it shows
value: 20 °F
